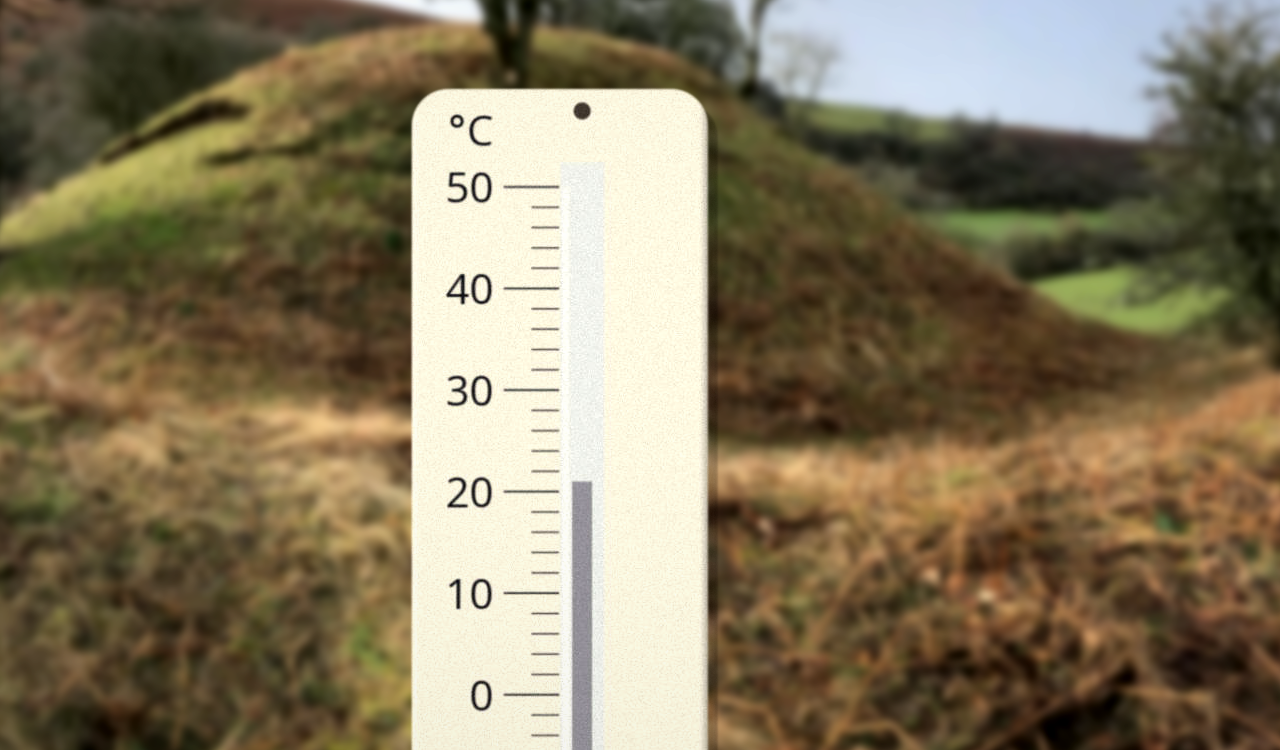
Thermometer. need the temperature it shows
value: 21 °C
